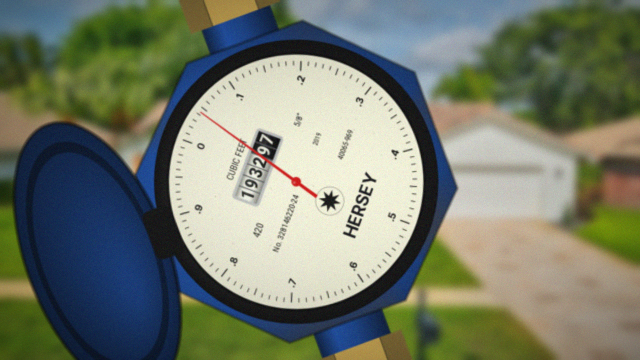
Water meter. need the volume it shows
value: 193297.04 ft³
